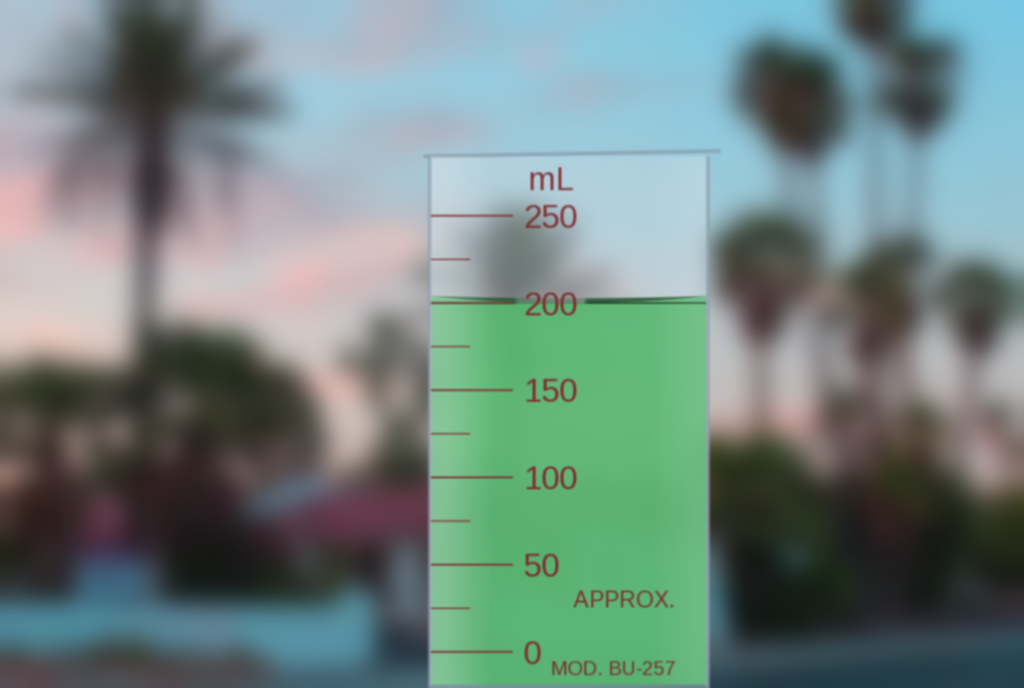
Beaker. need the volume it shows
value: 200 mL
